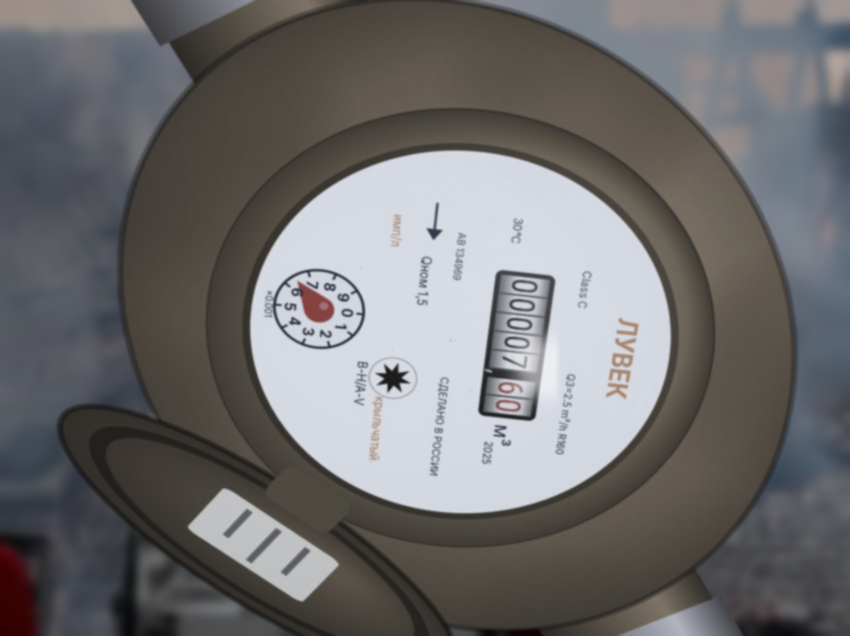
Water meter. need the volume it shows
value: 7.606 m³
